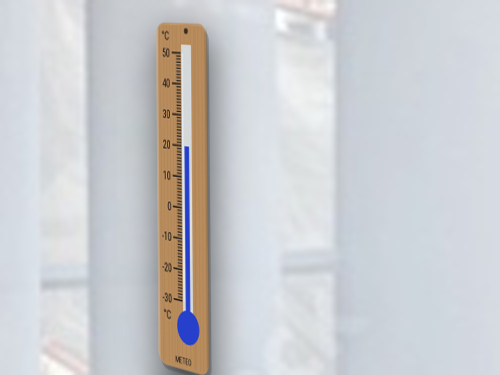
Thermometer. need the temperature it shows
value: 20 °C
